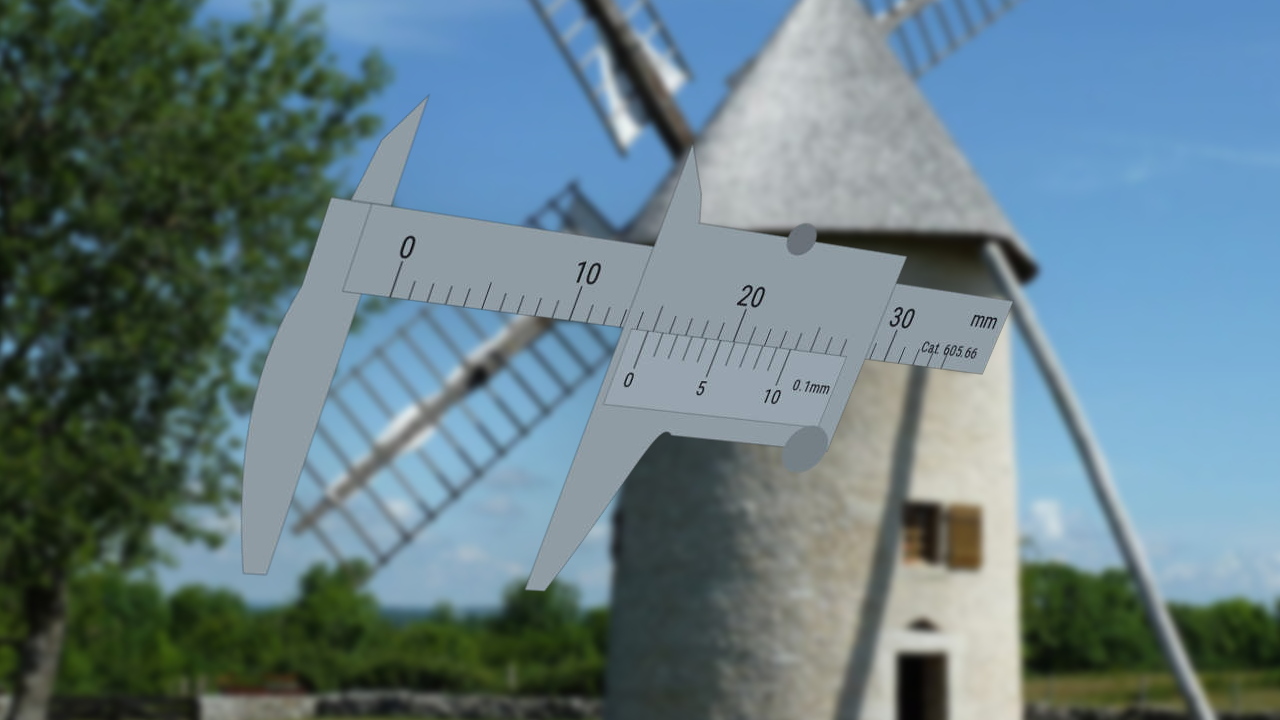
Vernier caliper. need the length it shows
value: 14.7 mm
